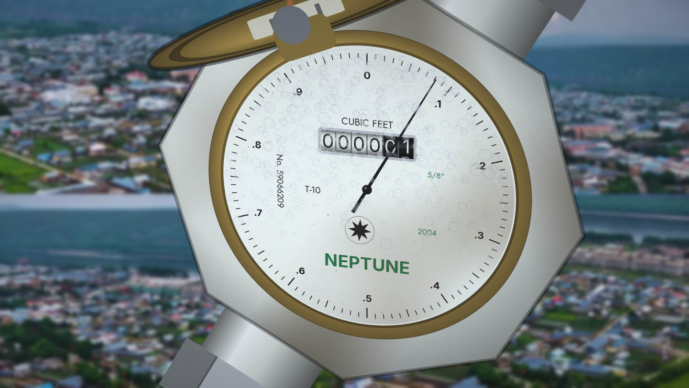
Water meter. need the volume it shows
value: 1.08 ft³
